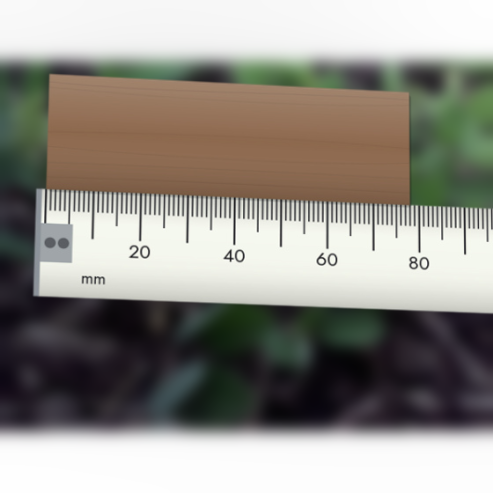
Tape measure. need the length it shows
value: 78 mm
